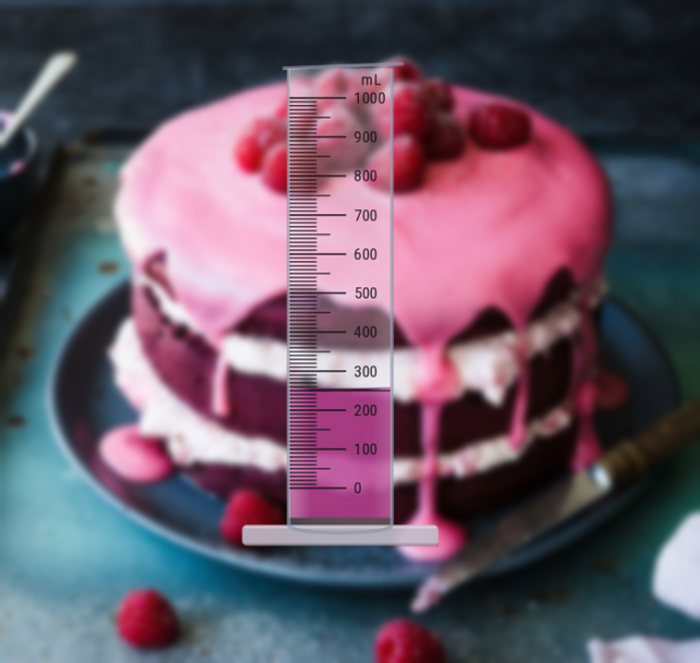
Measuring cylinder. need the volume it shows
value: 250 mL
